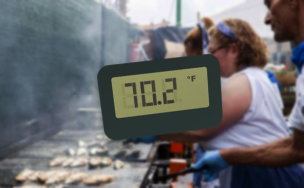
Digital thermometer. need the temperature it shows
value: 70.2 °F
